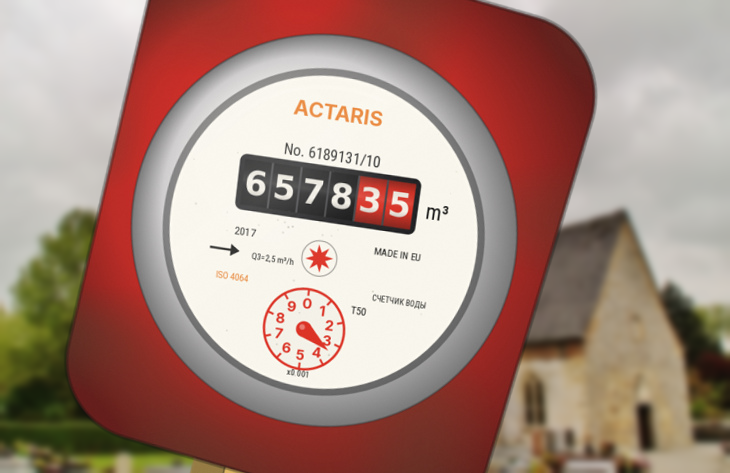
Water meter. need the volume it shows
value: 6578.353 m³
